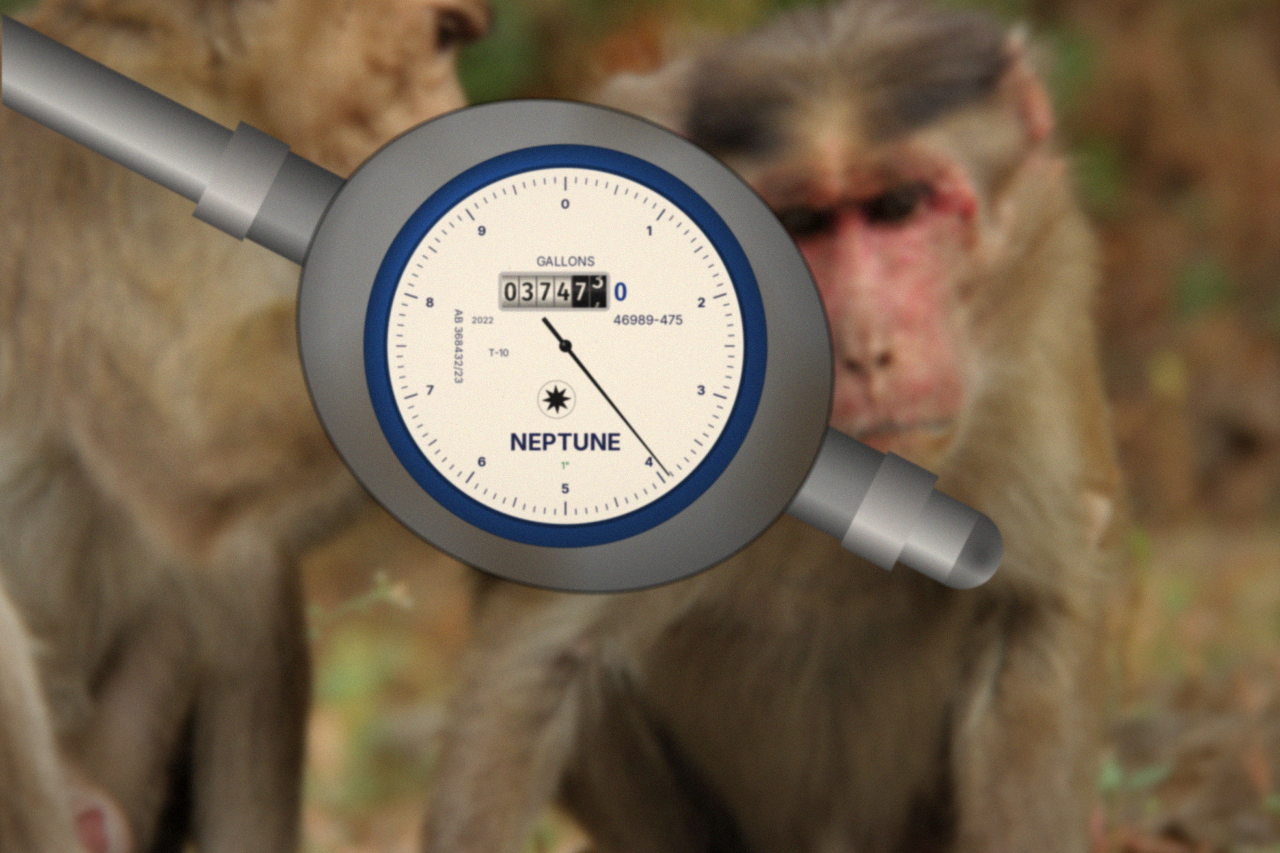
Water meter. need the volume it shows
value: 374733.9 gal
